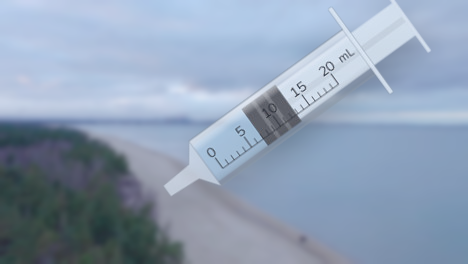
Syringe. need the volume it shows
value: 7 mL
